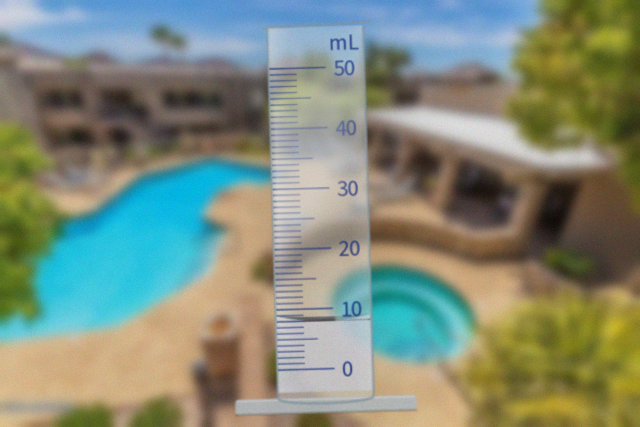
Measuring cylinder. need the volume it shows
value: 8 mL
